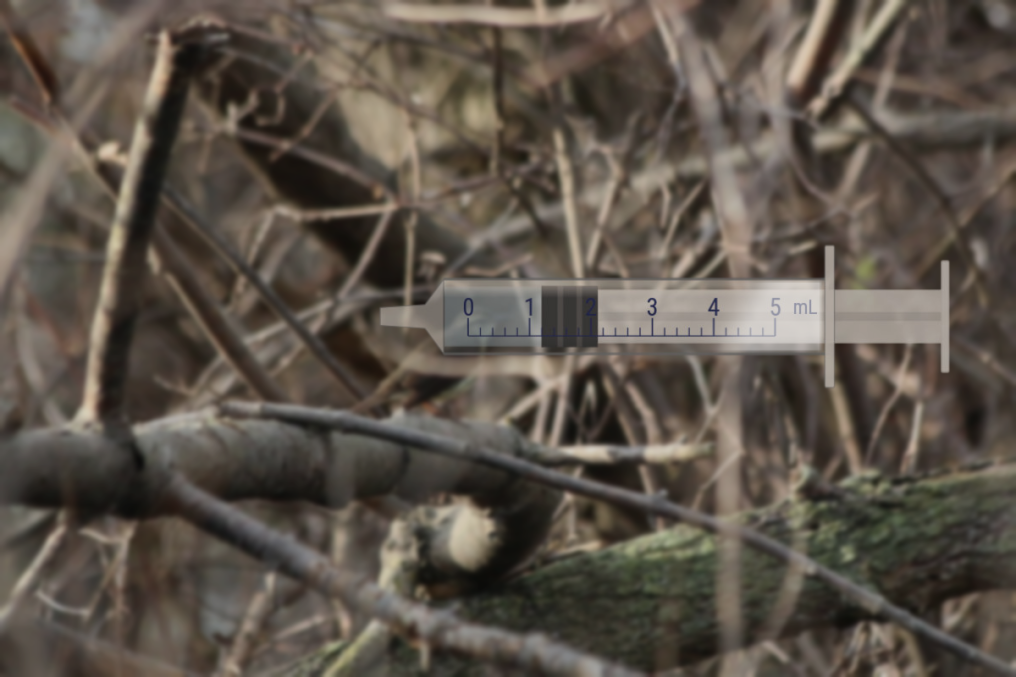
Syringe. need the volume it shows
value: 1.2 mL
